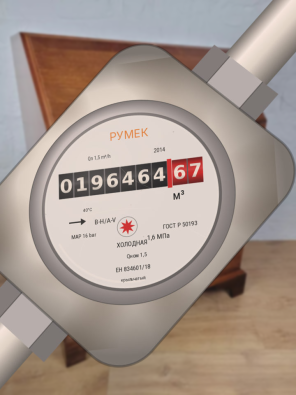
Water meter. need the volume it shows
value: 196464.67 m³
